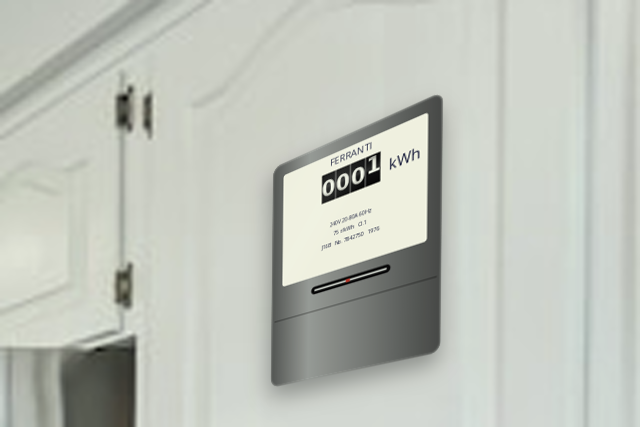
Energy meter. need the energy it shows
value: 1 kWh
